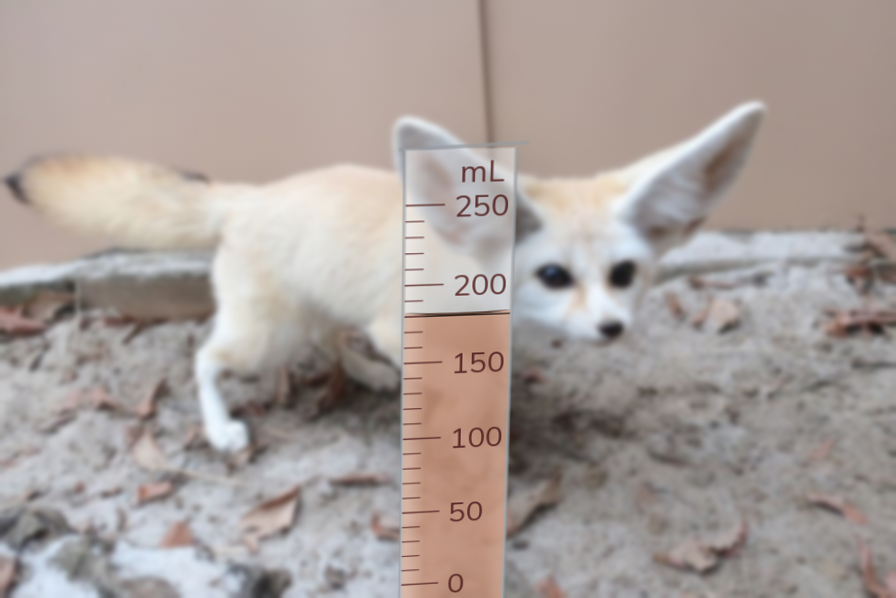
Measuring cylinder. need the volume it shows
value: 180 mL
